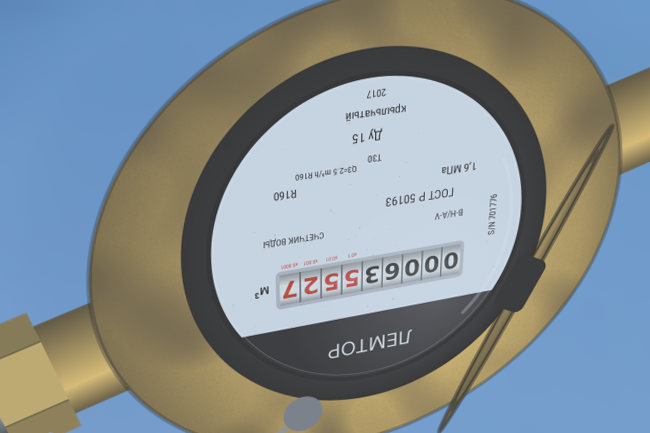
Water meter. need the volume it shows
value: 63.5527 m³
